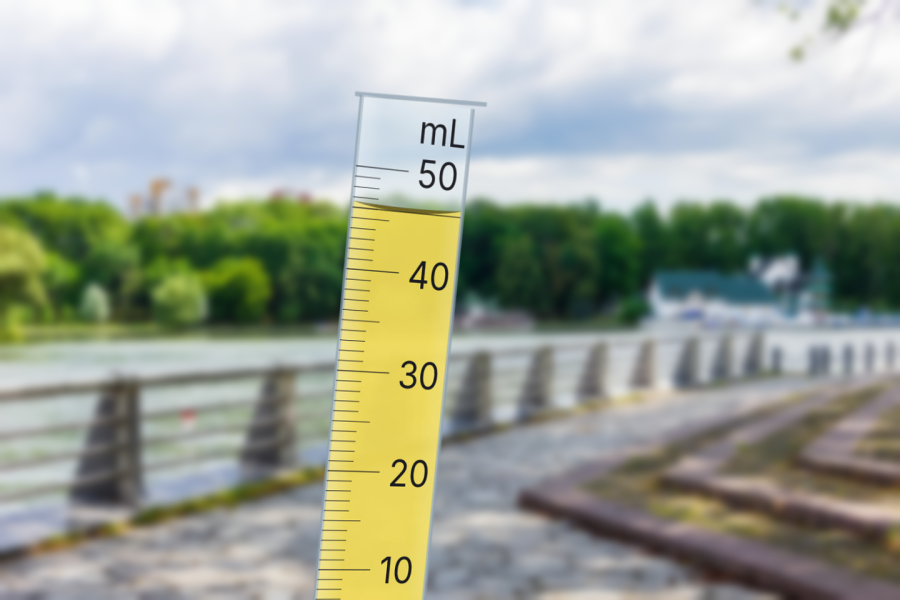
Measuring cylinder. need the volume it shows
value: 46 mL
